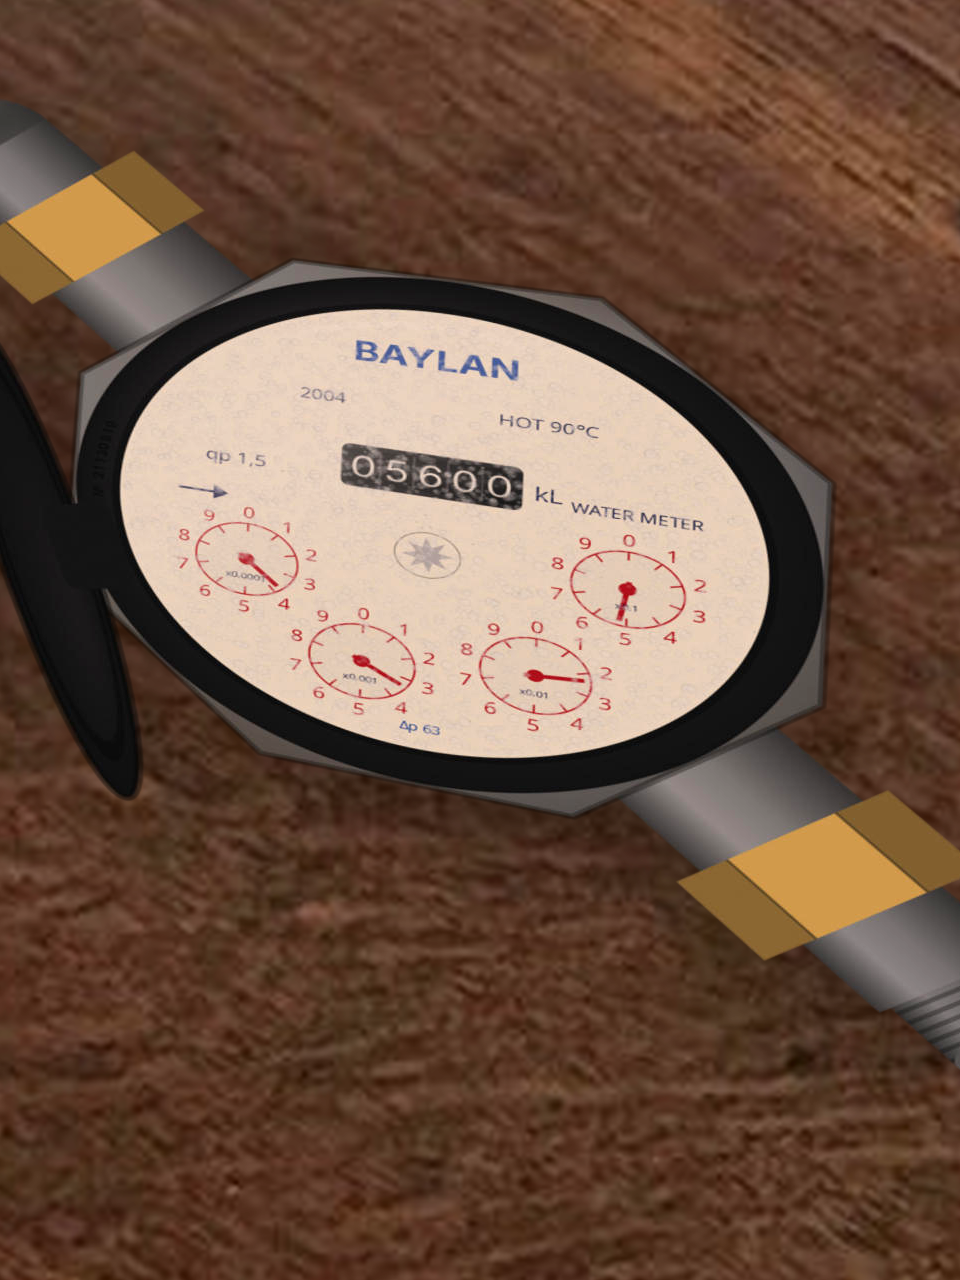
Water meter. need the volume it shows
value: 5600.5233 kL
